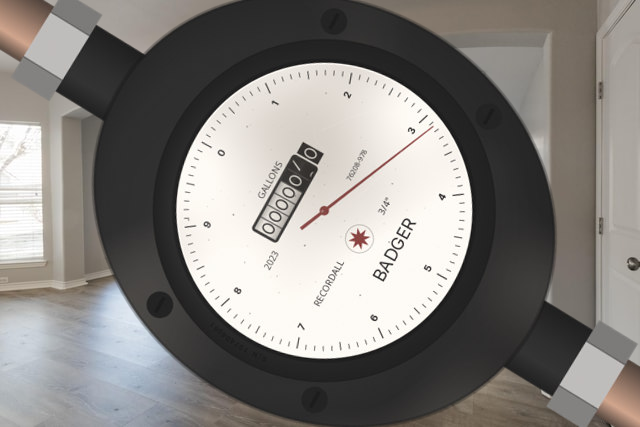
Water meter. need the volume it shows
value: 73.1 gal
